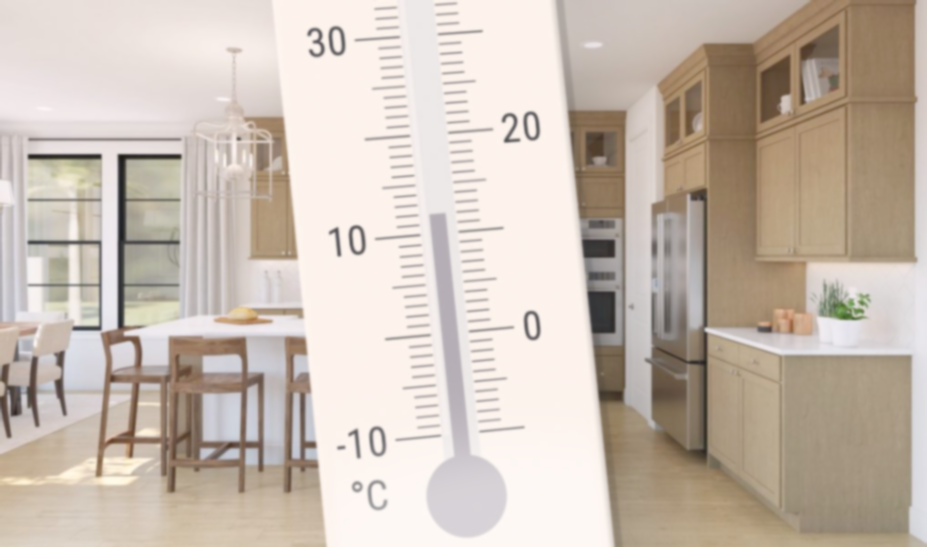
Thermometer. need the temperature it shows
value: 12 °C
